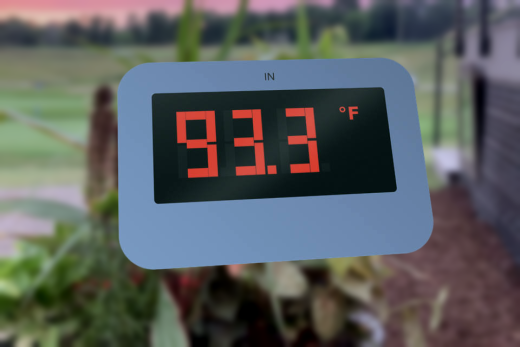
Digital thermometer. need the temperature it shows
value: 93.3 °F
